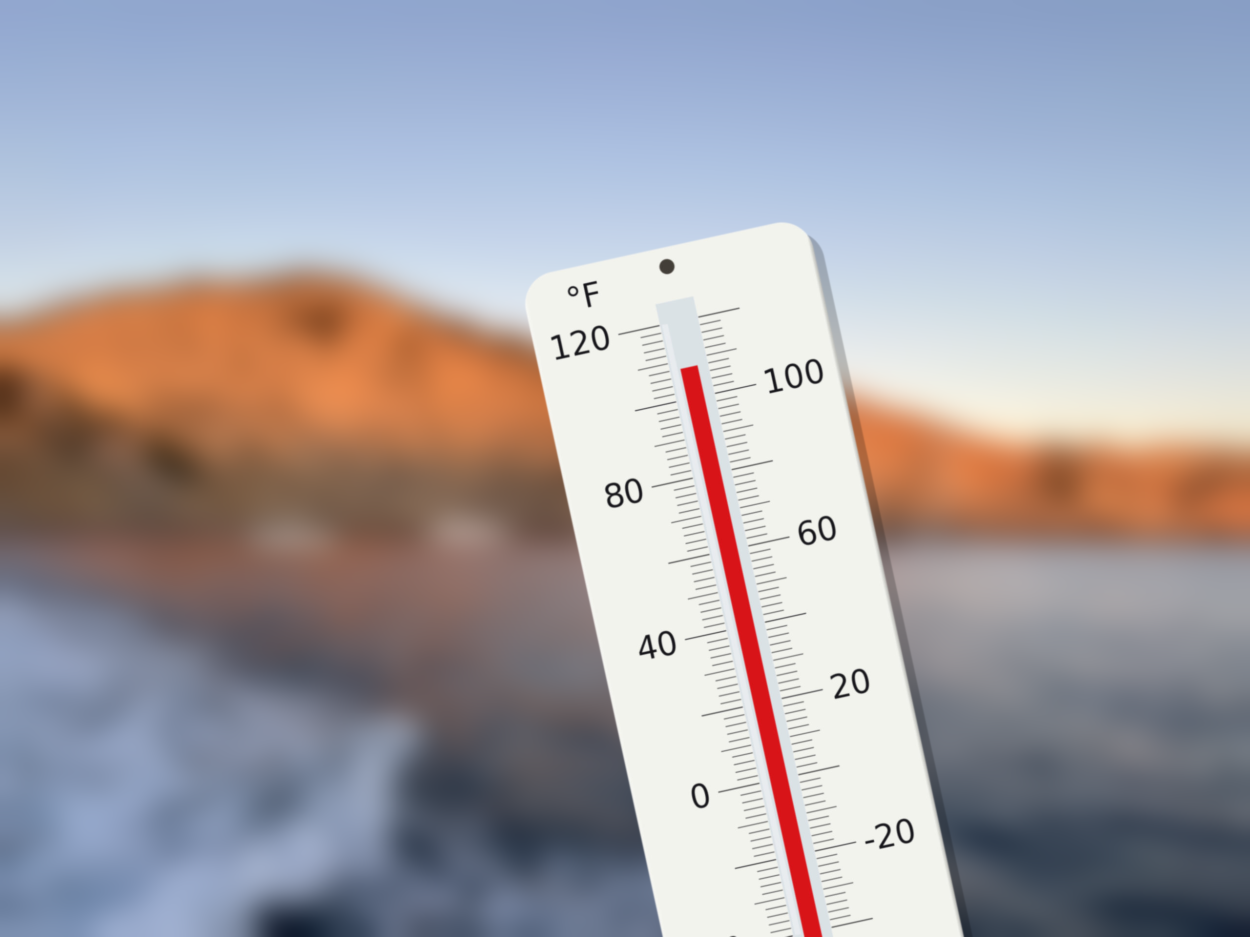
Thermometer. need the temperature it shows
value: 108 °F
